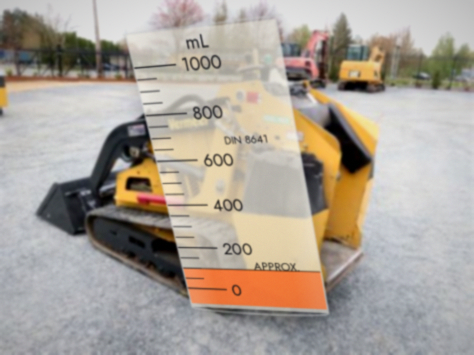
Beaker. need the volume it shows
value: 100 mL
